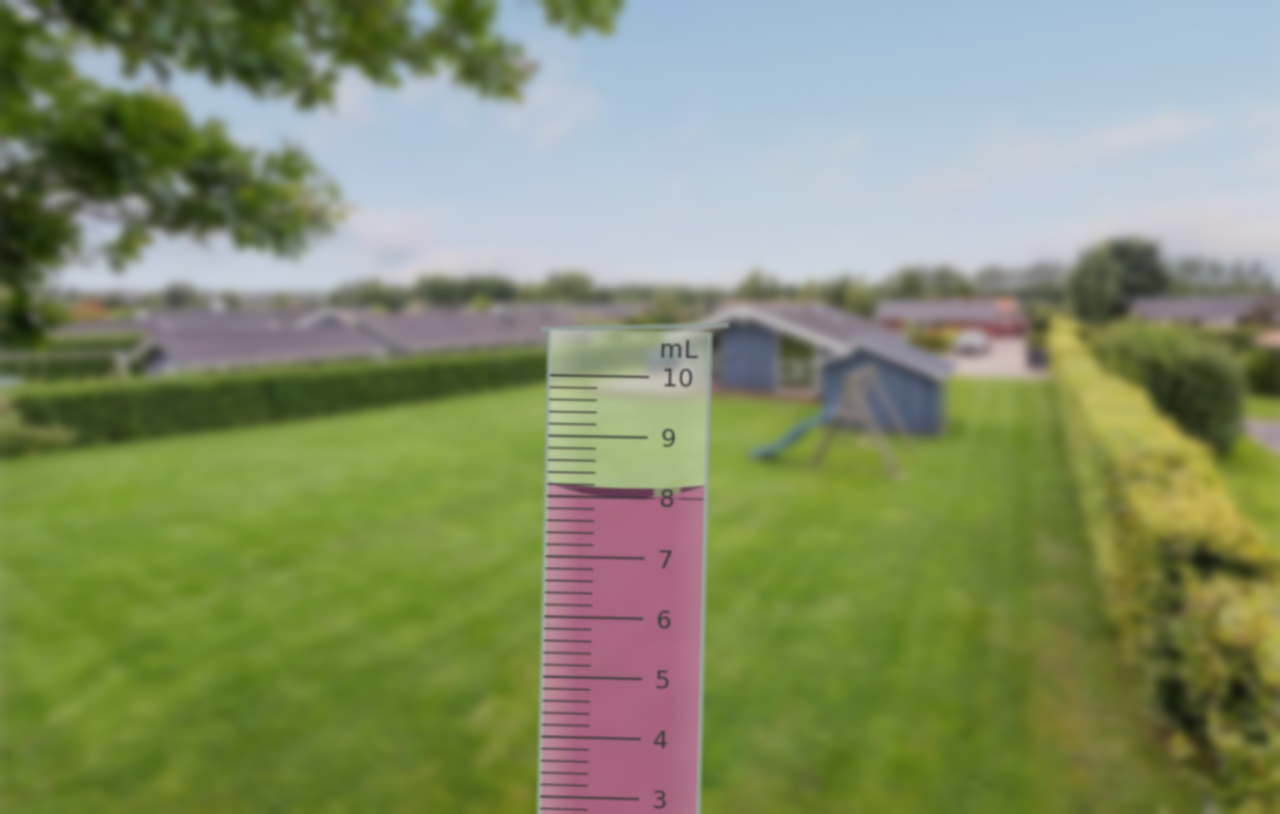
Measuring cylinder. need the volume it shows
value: 8 mL
